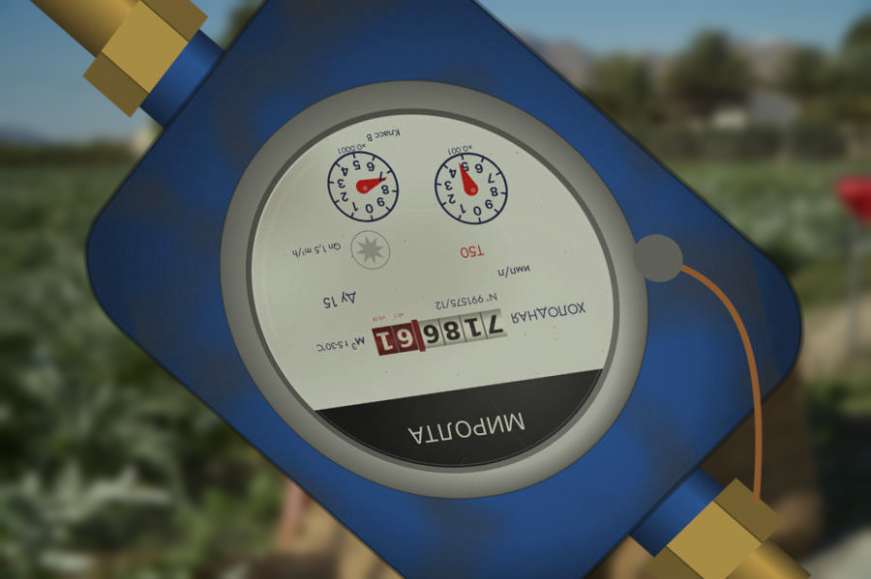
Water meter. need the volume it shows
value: 7186.6147 m³
